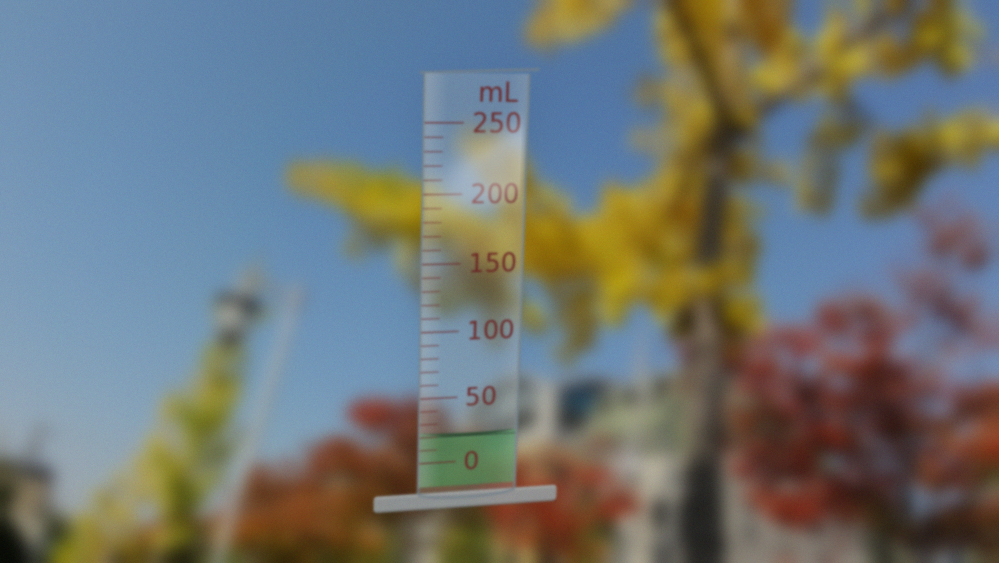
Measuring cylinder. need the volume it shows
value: 20 mL
